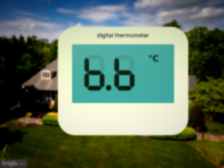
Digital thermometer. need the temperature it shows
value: 6.6 °C
